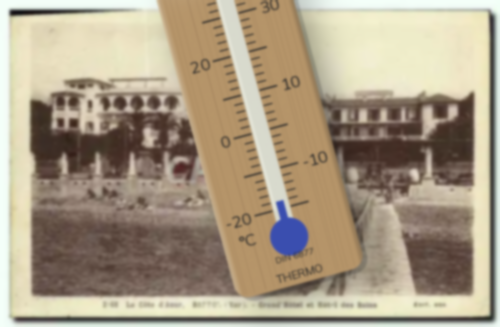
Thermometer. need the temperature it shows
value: -18 °C
